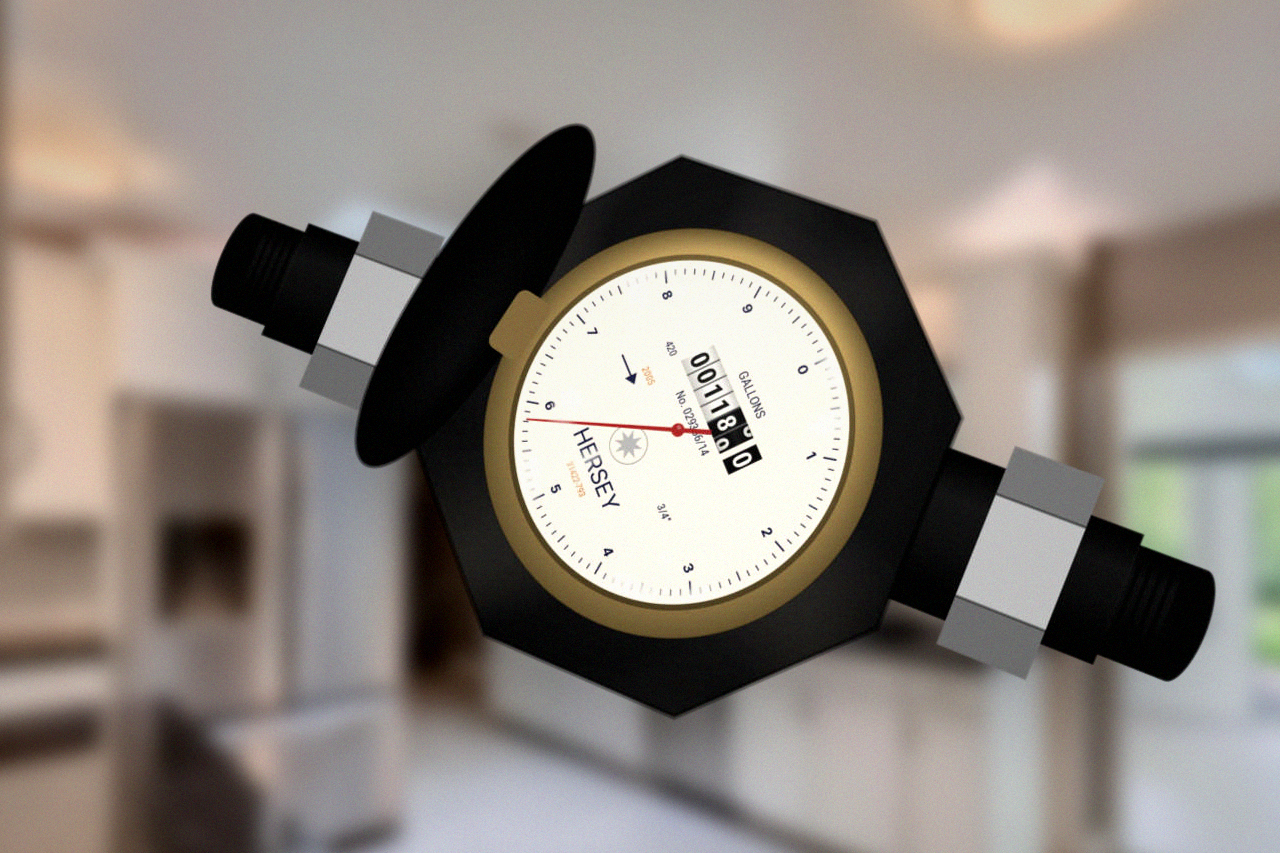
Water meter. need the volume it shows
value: 11885.8 gal
